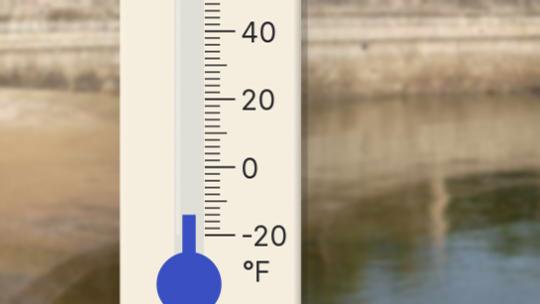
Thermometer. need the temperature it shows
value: -14 °F
